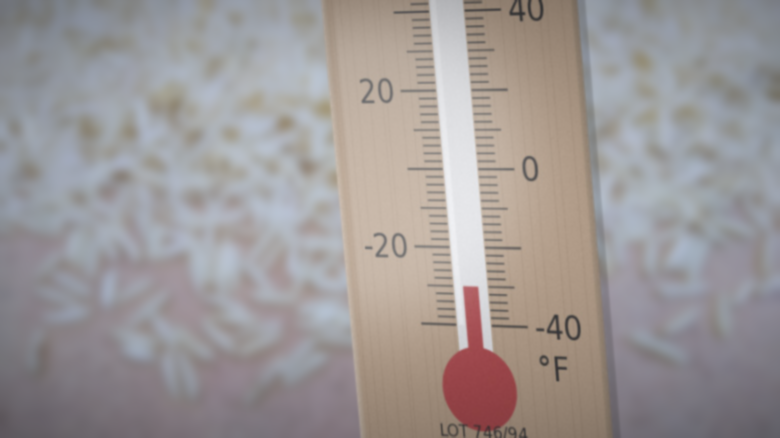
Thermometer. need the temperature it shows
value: -30 °F
